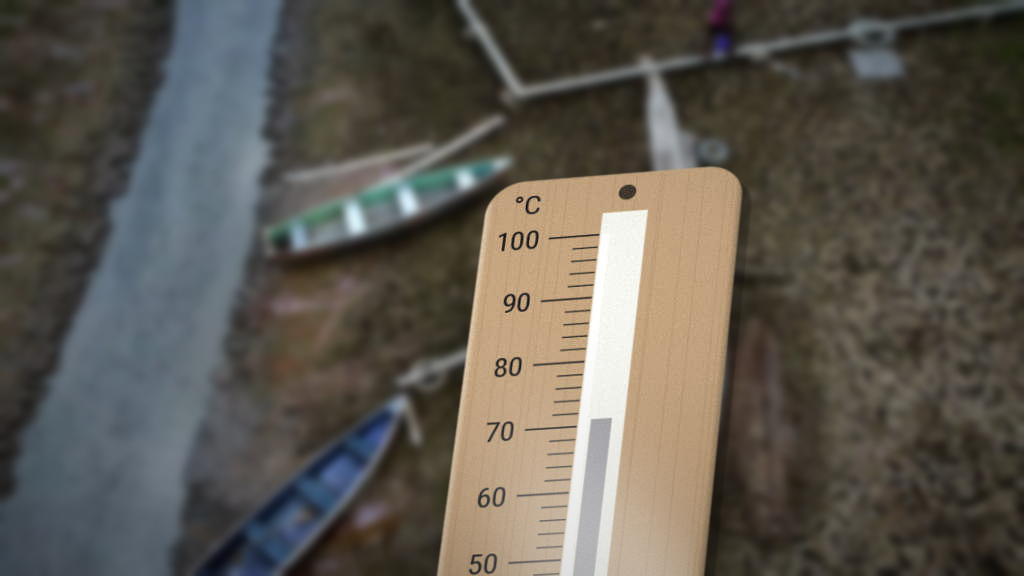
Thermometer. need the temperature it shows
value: 71 °C
